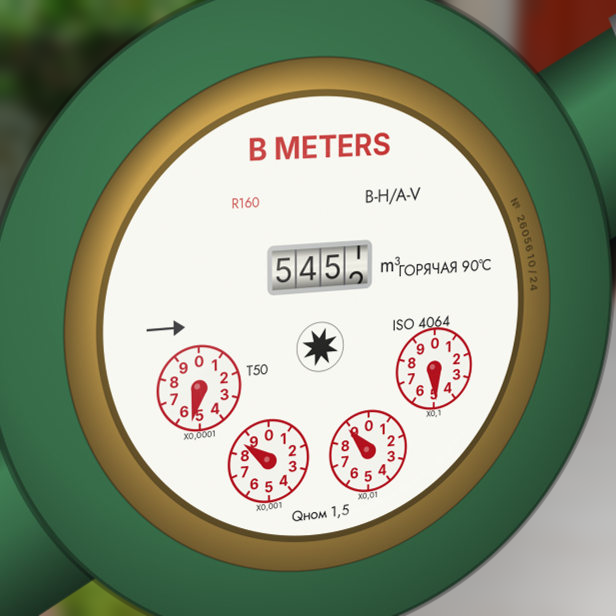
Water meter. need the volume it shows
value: 5451.4885 m³
